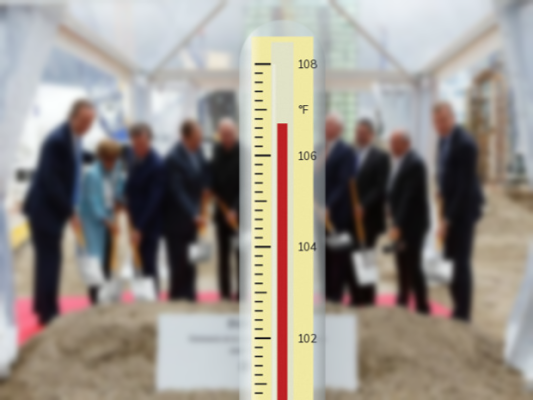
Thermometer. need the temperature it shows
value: 106.7 °F
